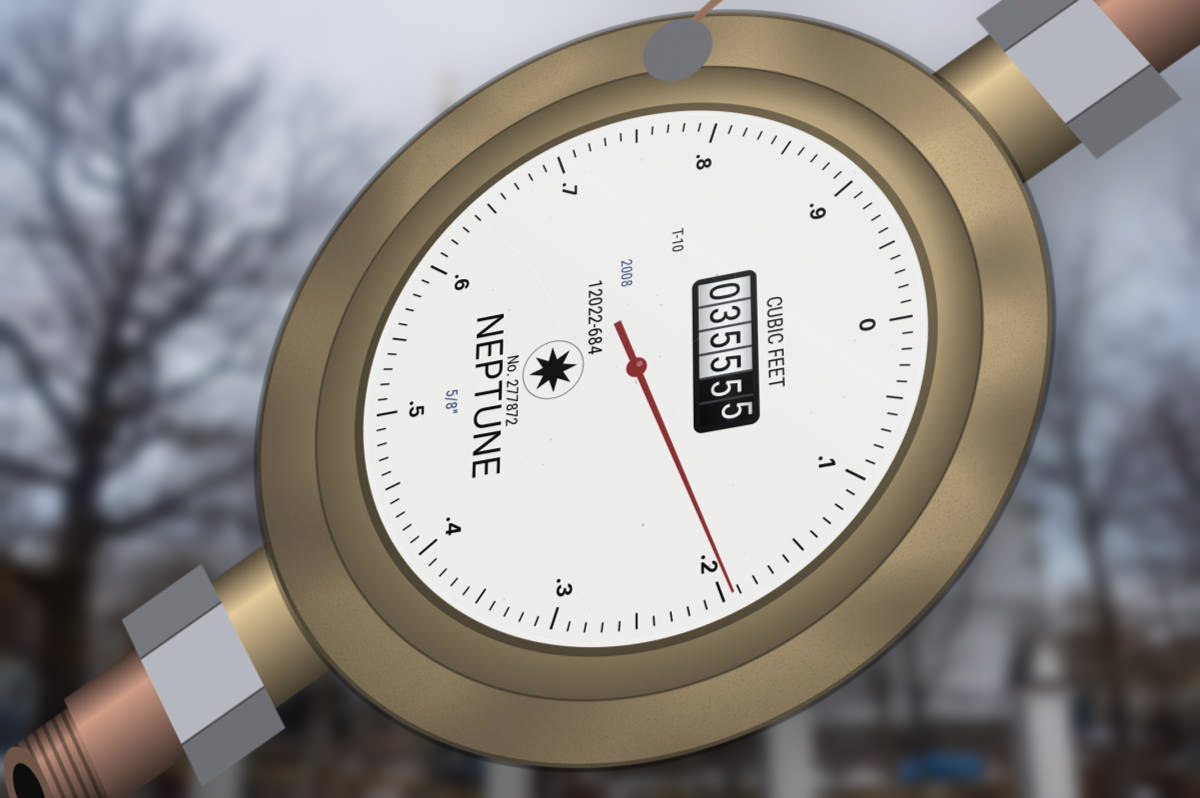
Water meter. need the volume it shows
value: 35555.19 ft³
